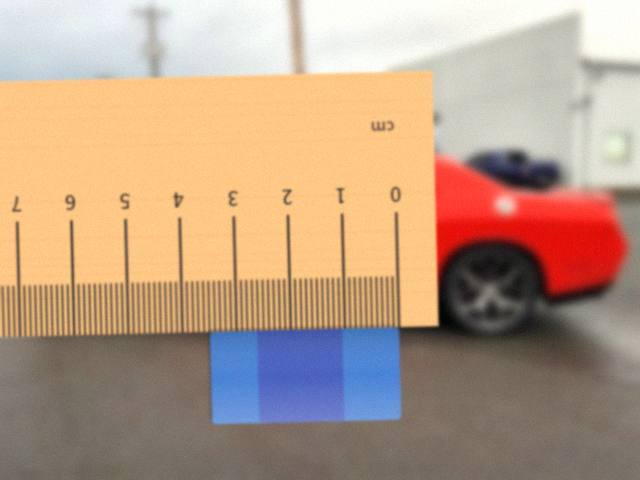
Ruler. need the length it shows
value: 3.5 cm
